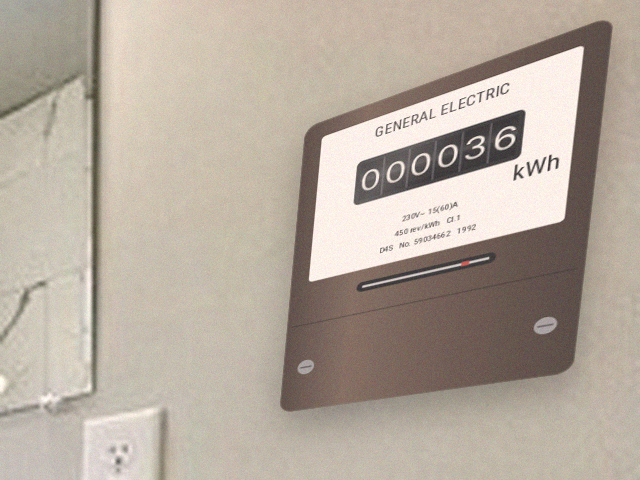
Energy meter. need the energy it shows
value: 36 kWh
